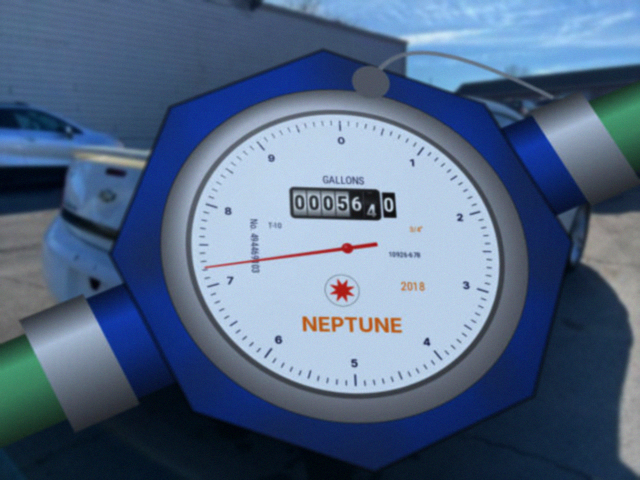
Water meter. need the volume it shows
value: 5637.2 gal
